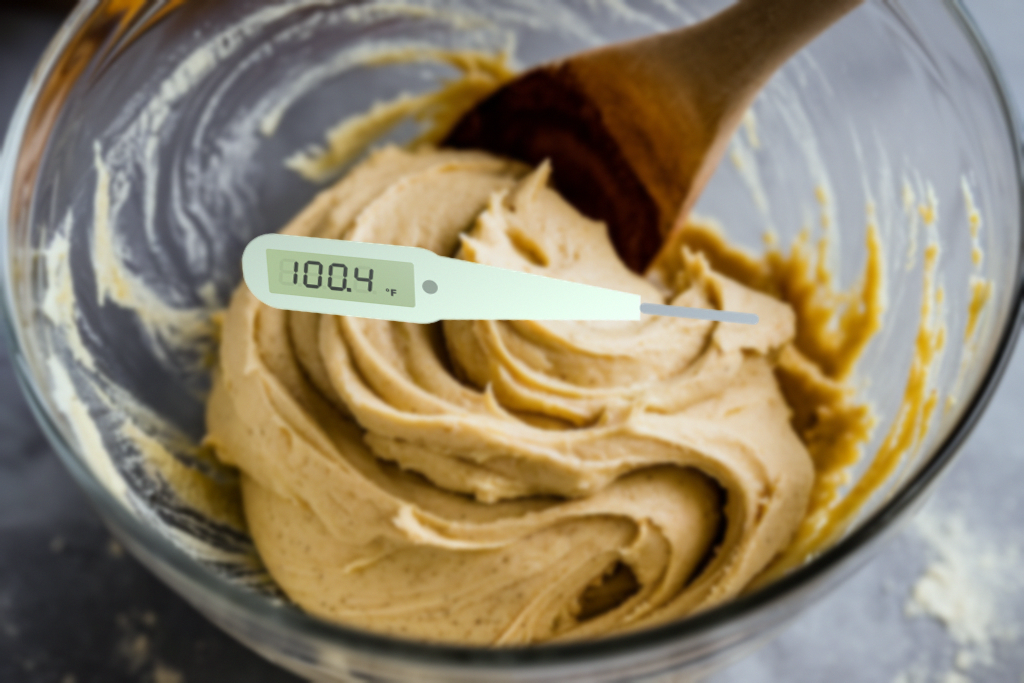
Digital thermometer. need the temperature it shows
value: 100.4 °F
